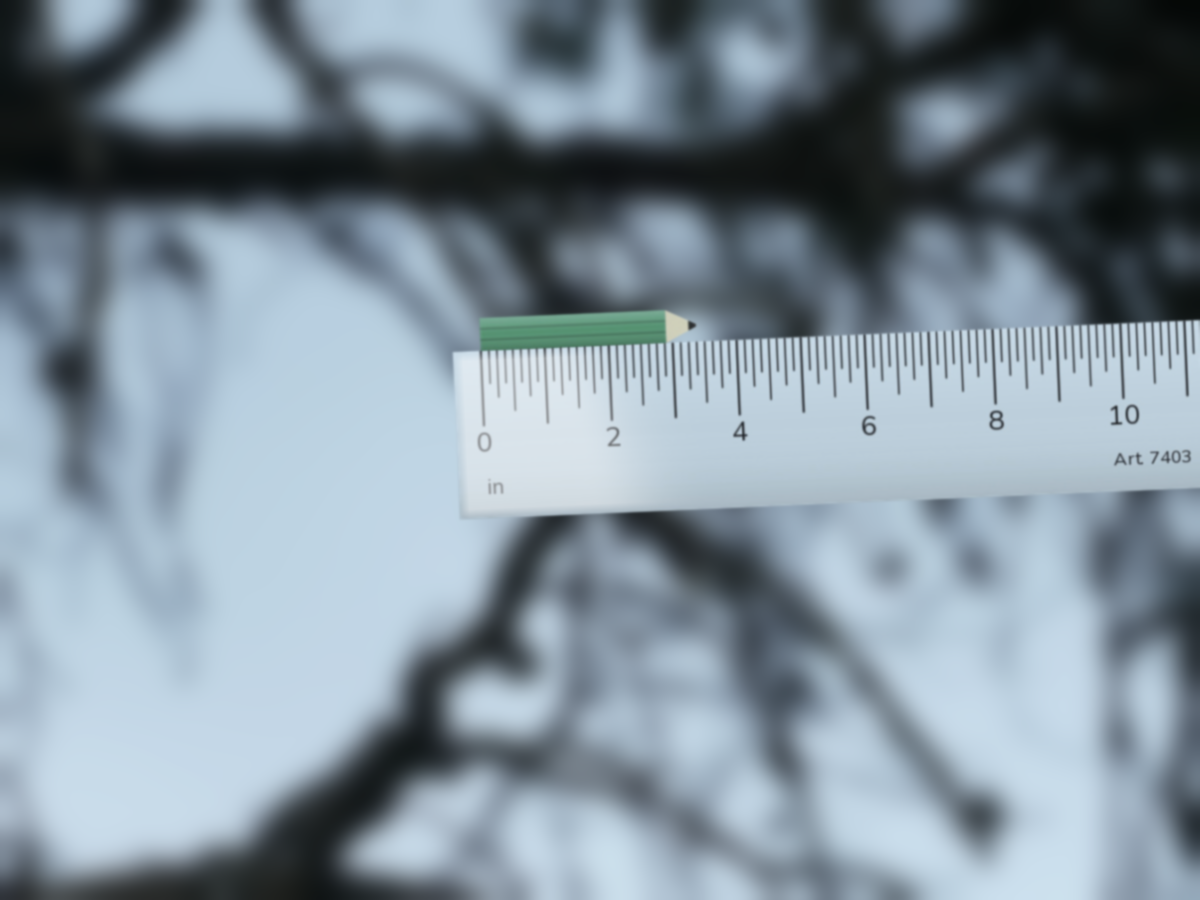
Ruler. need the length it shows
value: 3.375 in
